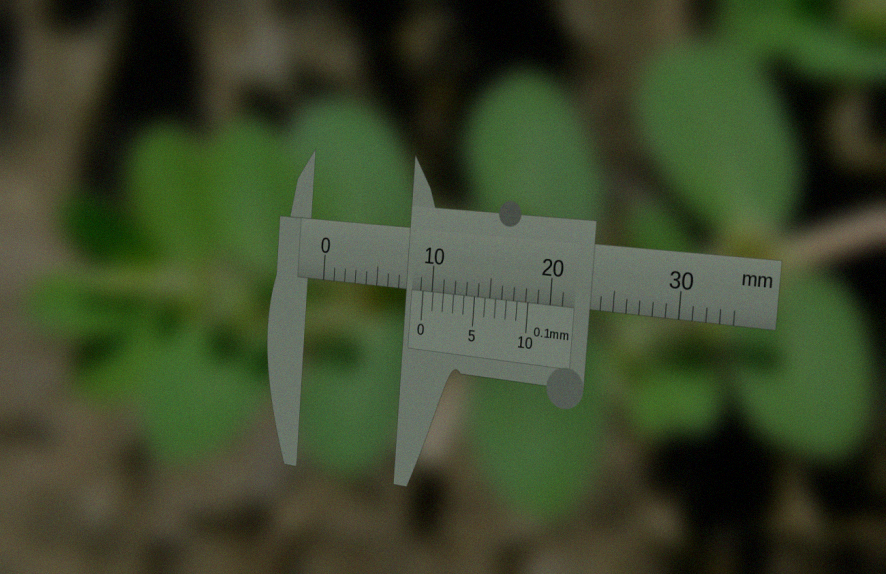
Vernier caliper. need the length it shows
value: 9.2 mm
